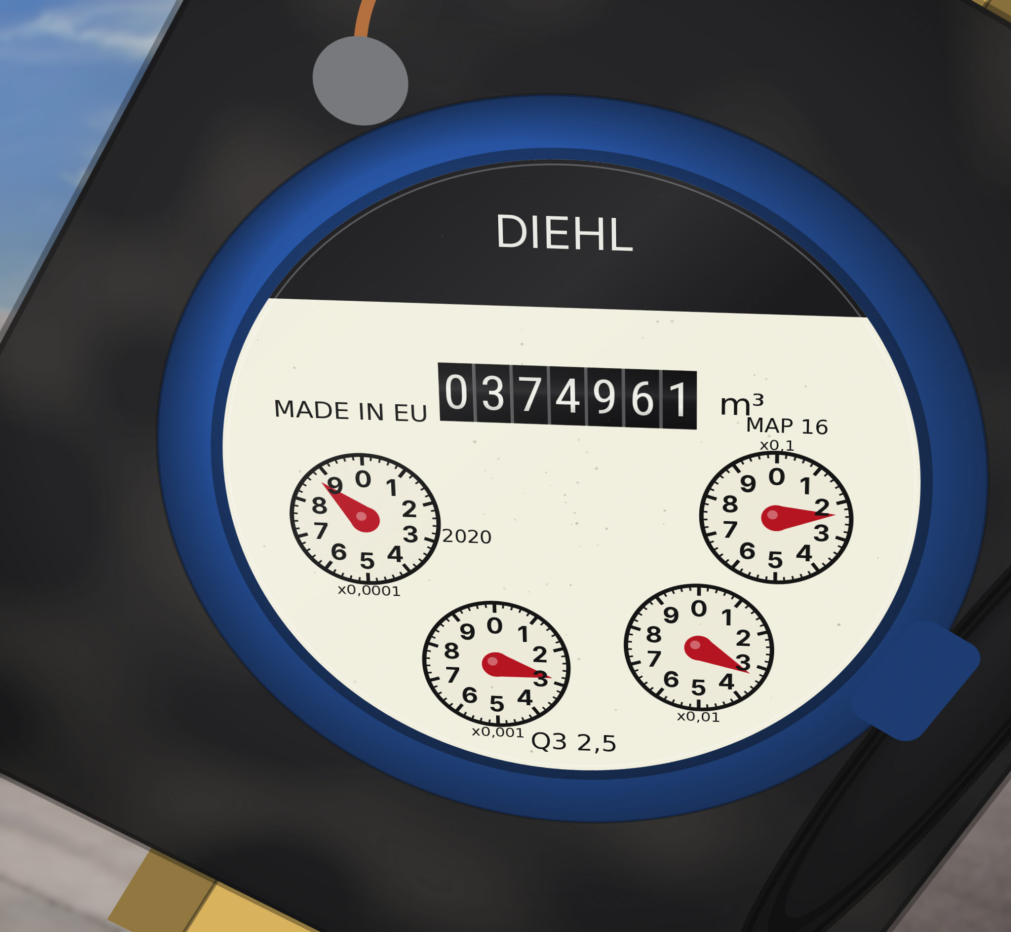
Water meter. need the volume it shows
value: 374961.2328 m³
